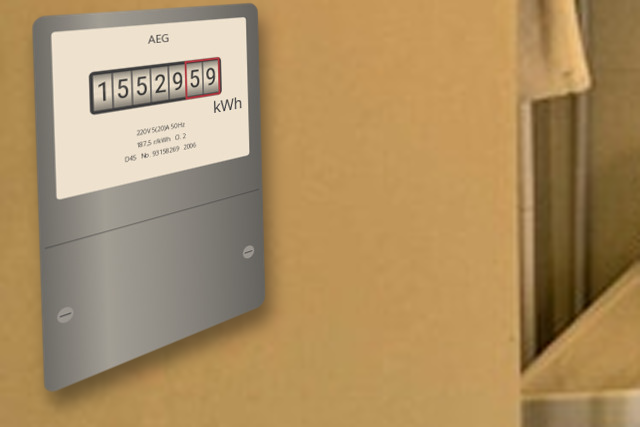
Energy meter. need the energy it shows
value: 15529.59 kWh
